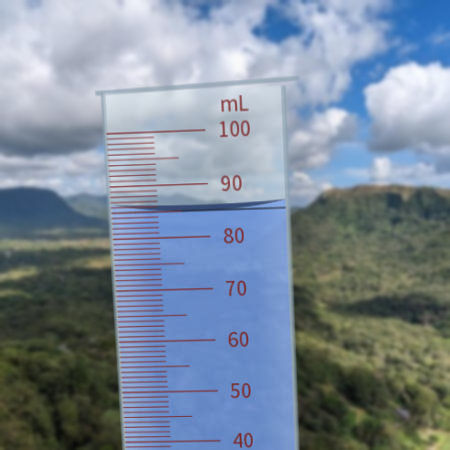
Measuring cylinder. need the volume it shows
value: 85 mL
